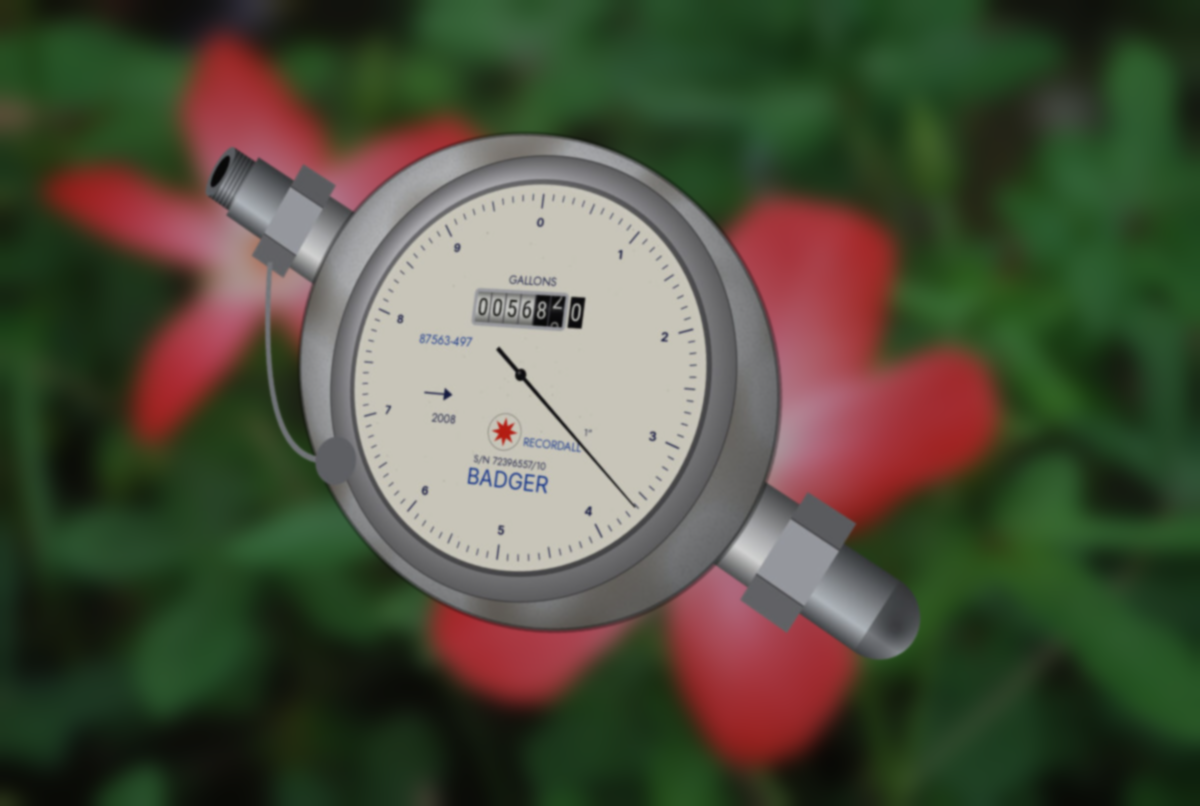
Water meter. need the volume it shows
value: 56823.6 gal
